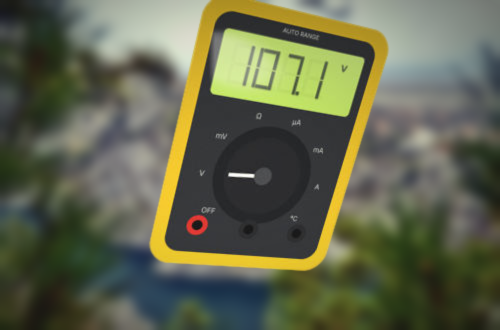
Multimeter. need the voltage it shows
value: 107.1 V
